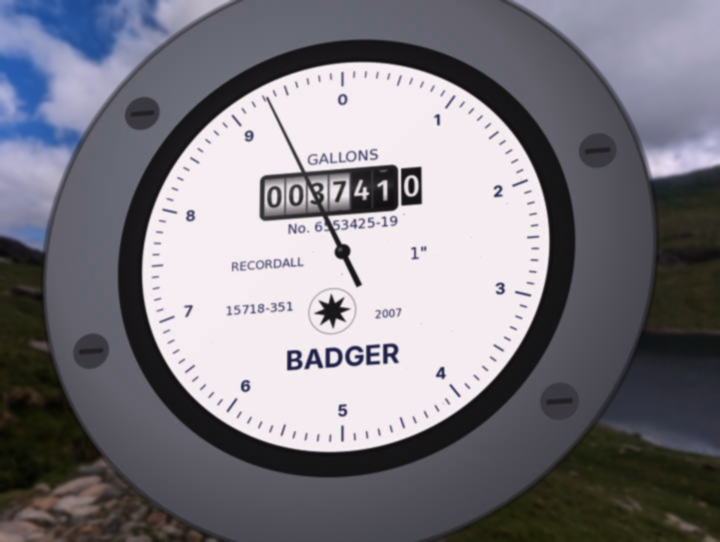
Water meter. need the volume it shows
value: 37409.3 gal
